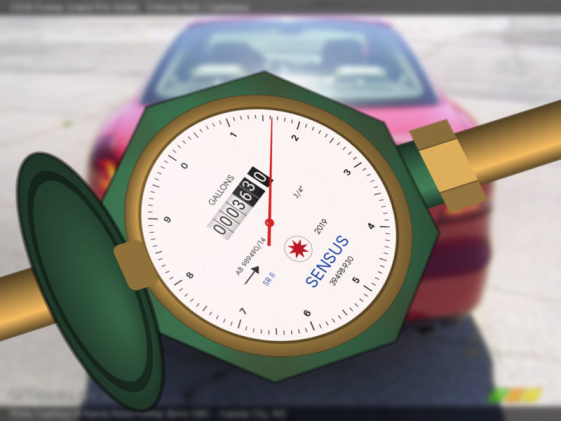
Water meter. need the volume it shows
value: 3631.6 gal
